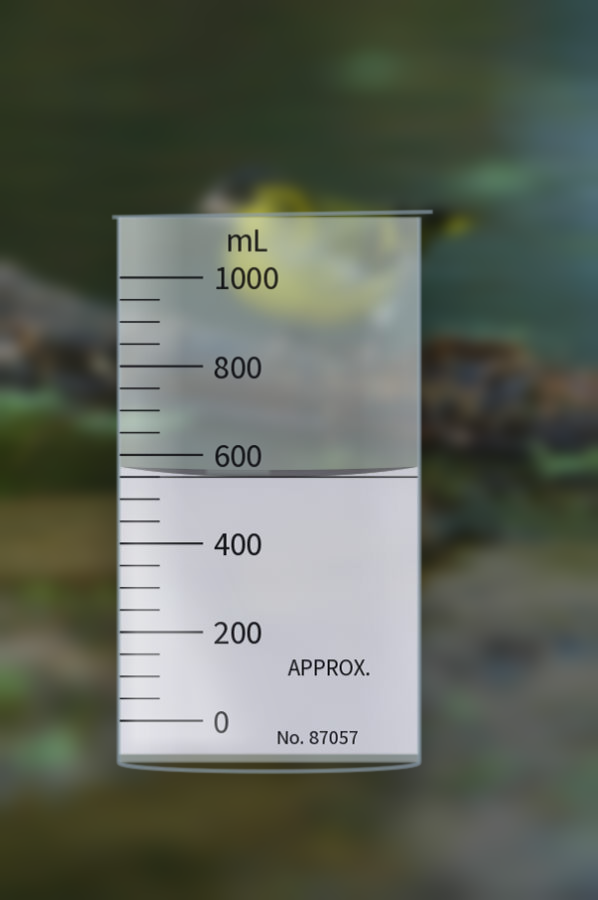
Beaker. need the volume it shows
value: 550 mL
